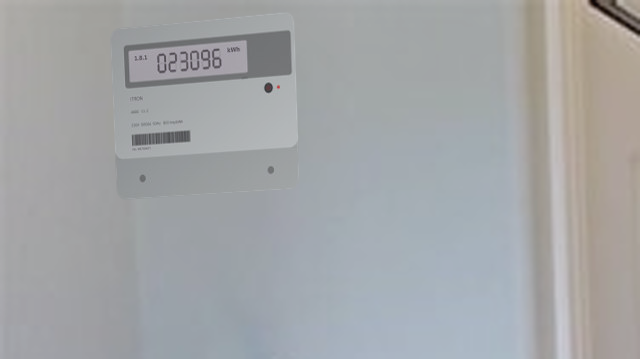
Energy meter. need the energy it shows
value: 23096 kWh
